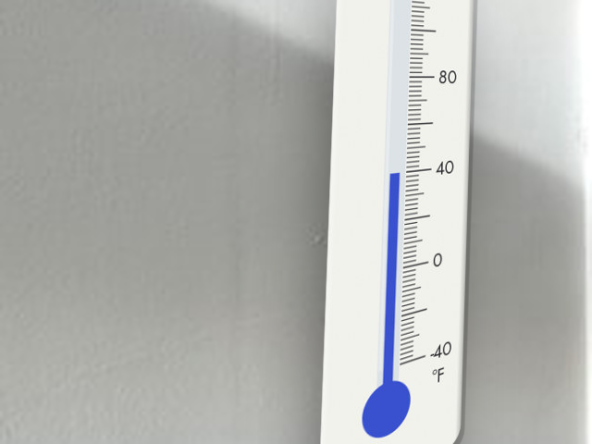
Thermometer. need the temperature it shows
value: 40 °F
